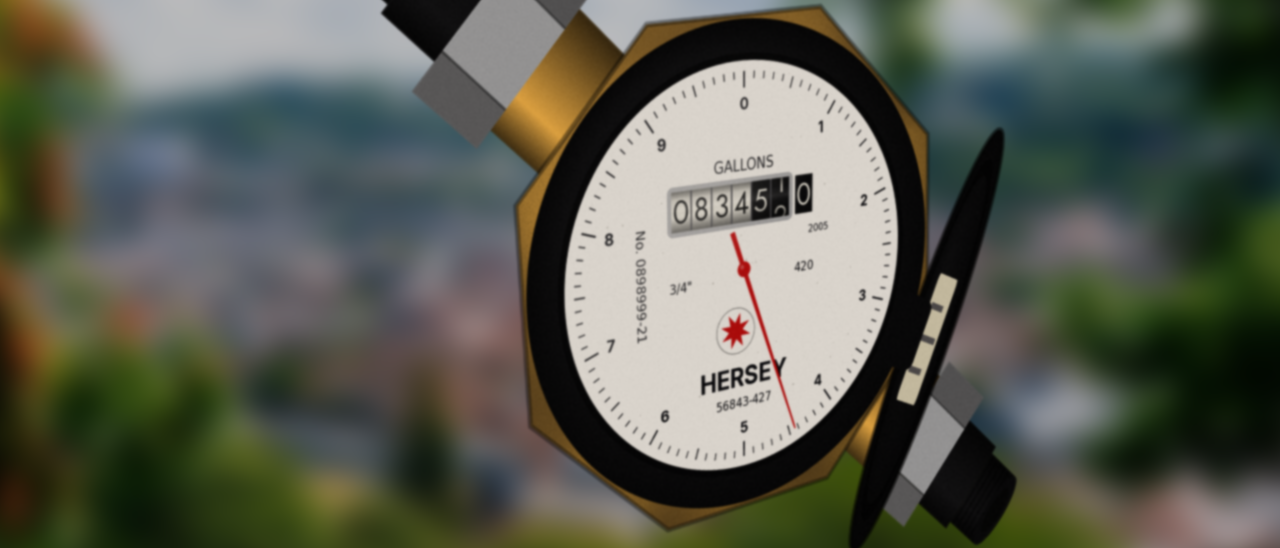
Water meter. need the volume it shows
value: 834514.4 gal
